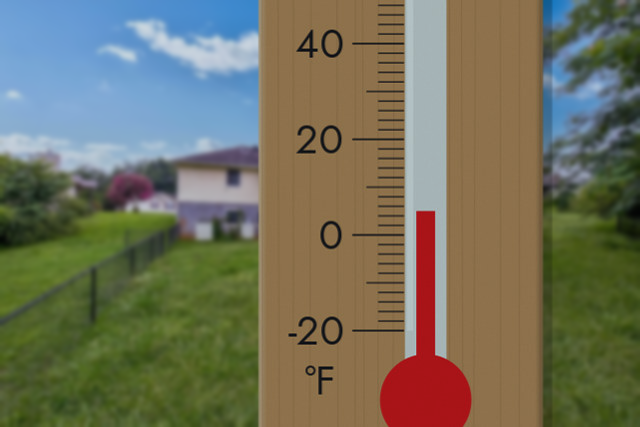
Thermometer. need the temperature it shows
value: 5 °F
